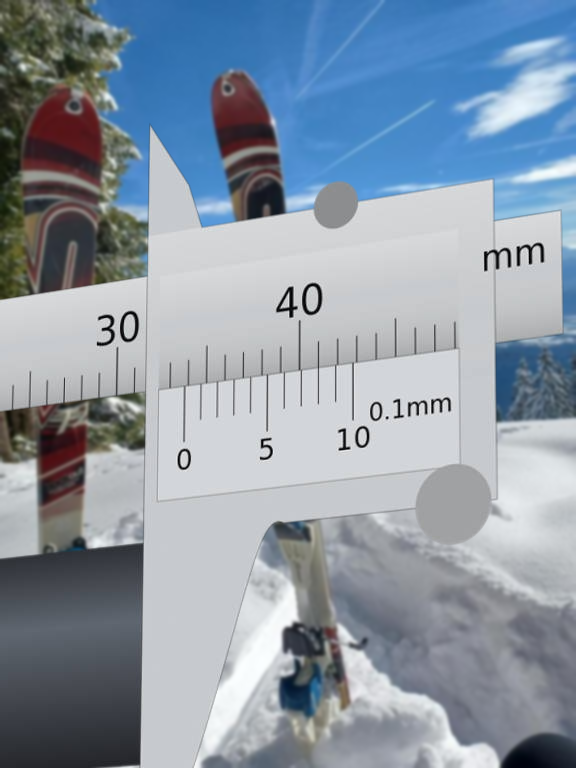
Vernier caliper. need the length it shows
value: 33.8 mm
